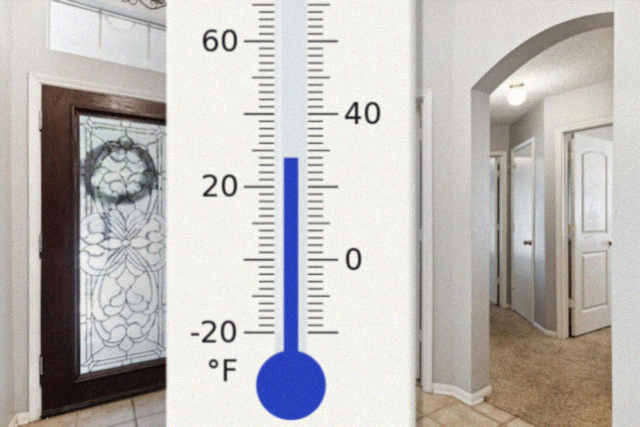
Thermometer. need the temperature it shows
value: 28 °F
